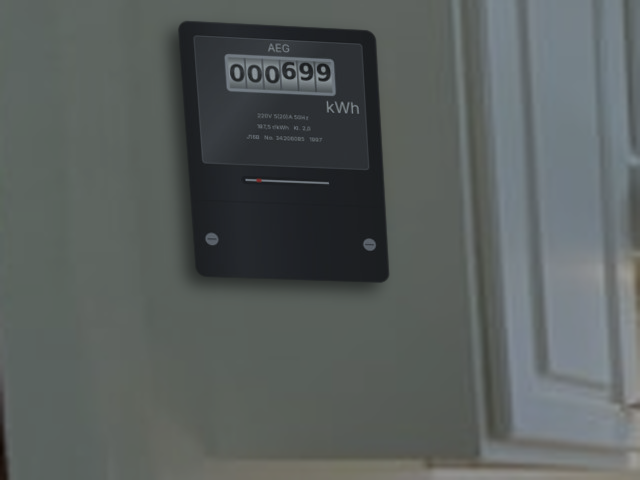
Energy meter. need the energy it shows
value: 699 kWh
